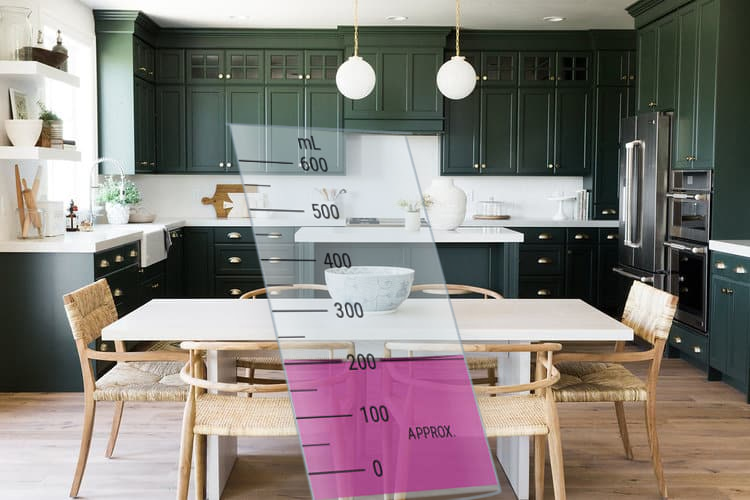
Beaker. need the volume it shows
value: 200 mL
